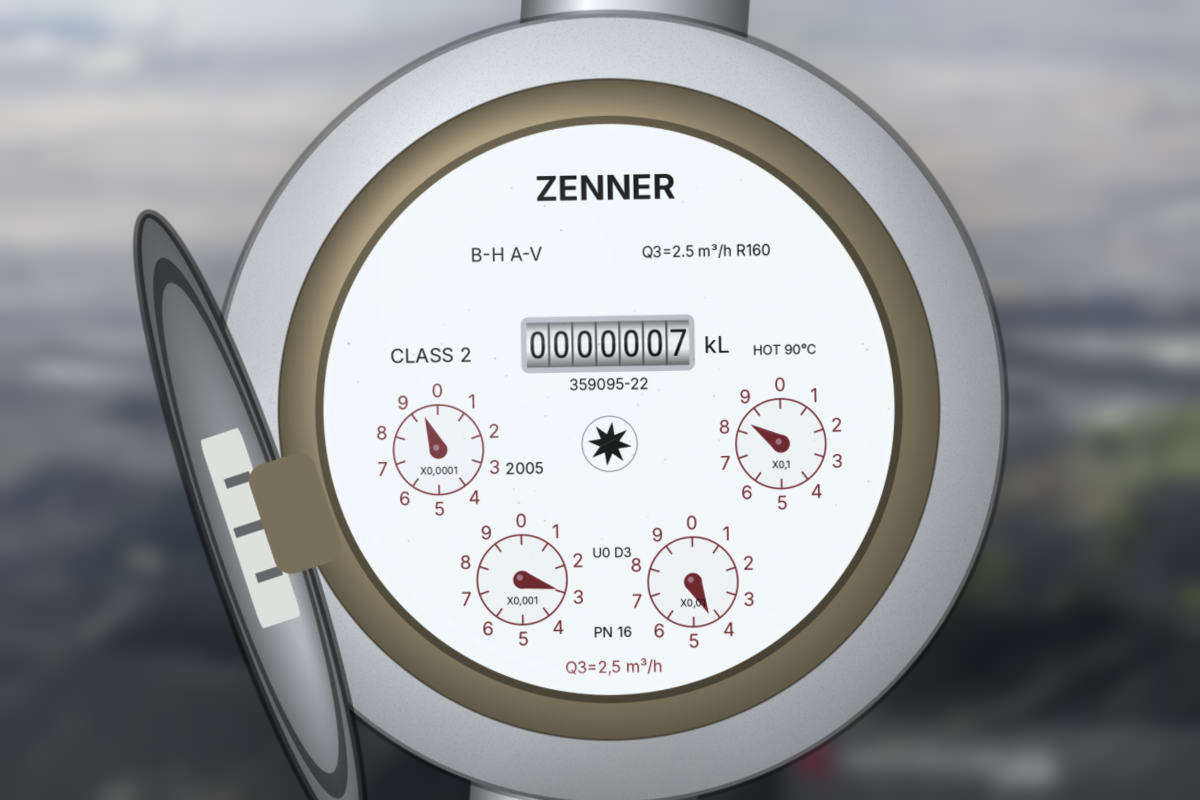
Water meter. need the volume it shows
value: 7.8429 kL
